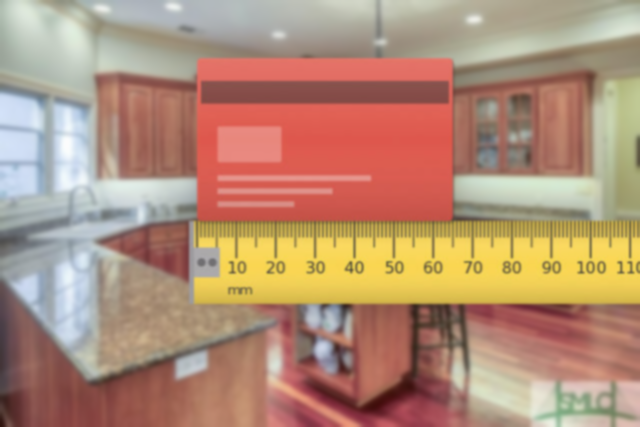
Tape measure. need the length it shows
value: 65 mm
